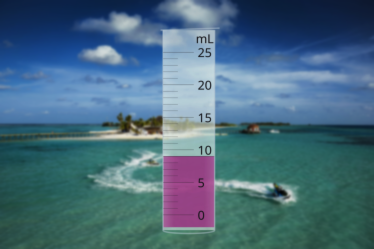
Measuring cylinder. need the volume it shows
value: 9 mL
